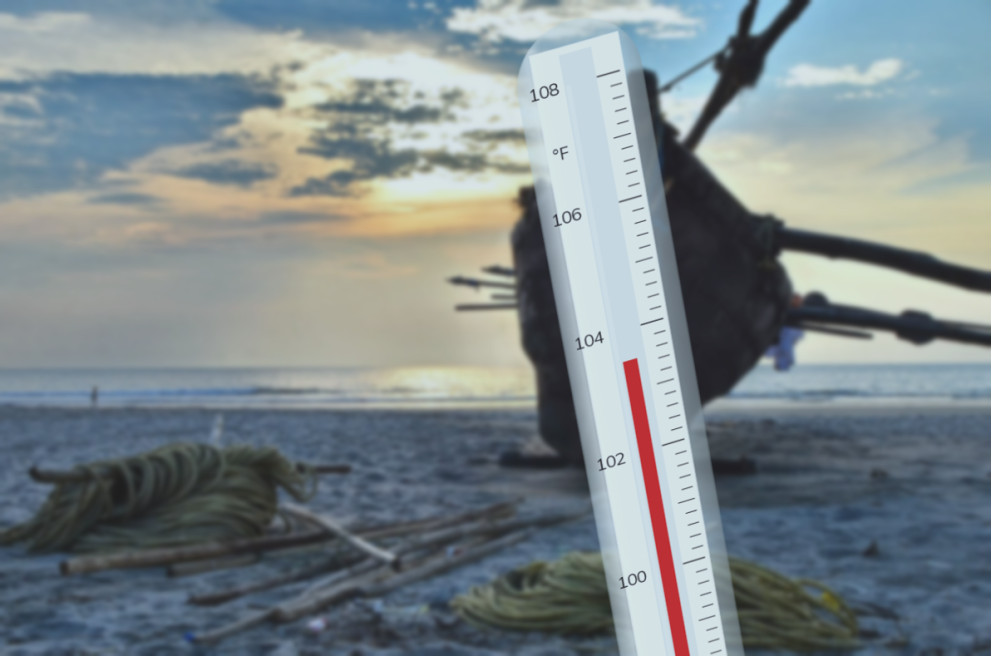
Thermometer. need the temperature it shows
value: 103.5 °F
